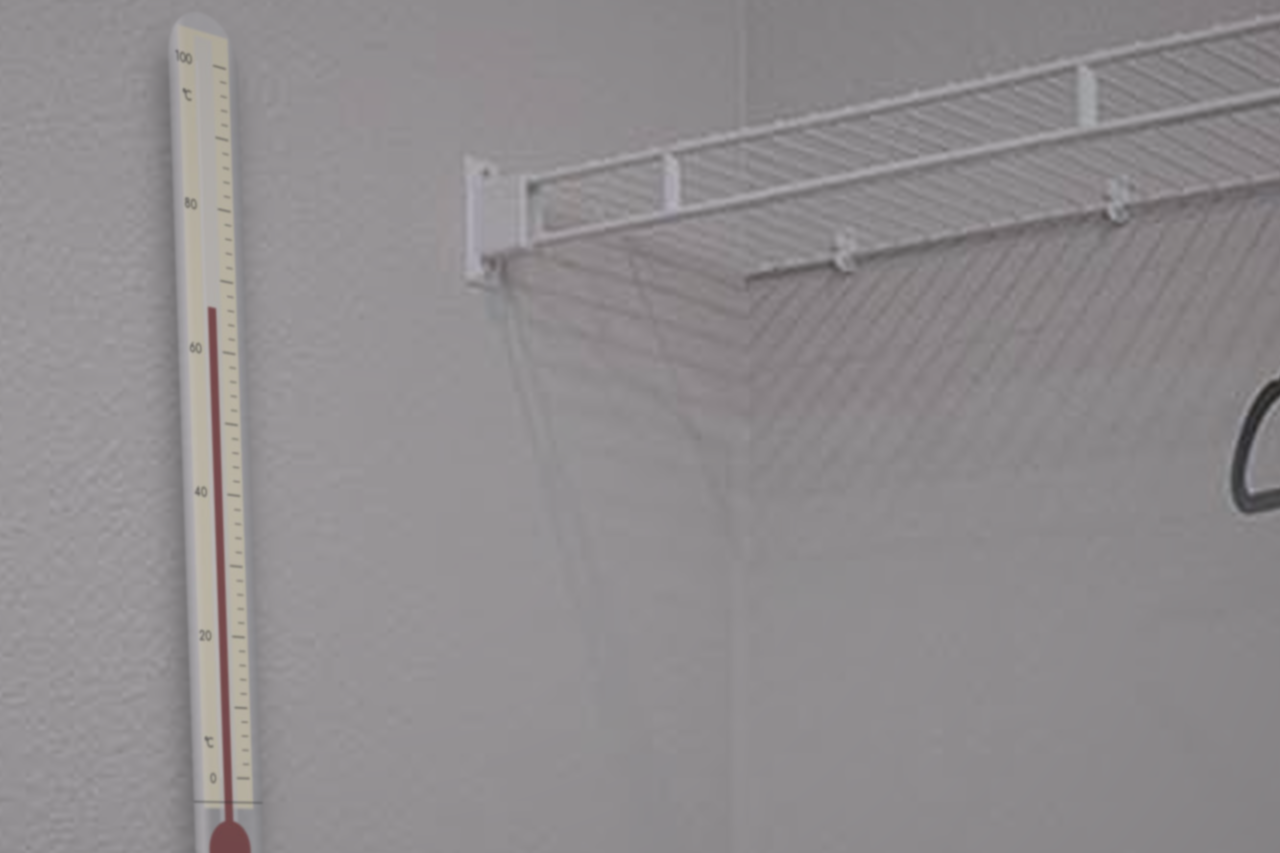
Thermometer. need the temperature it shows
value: 66 °C
